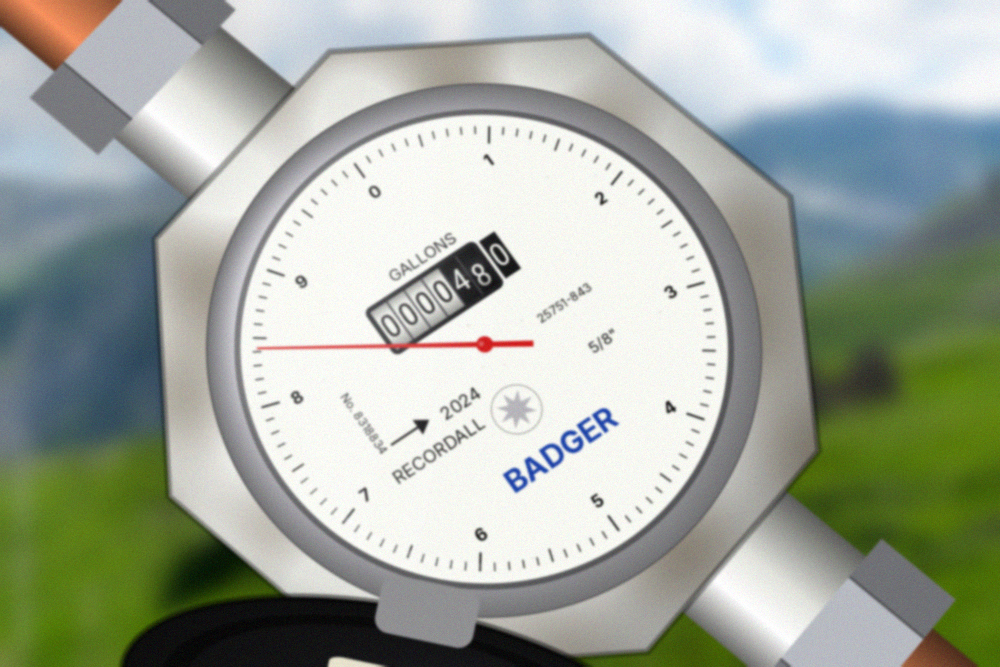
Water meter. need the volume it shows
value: 478.4 gal
